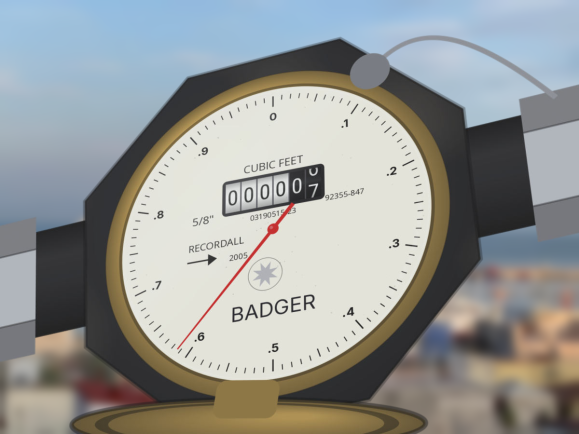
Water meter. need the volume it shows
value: 6.61 ft³
